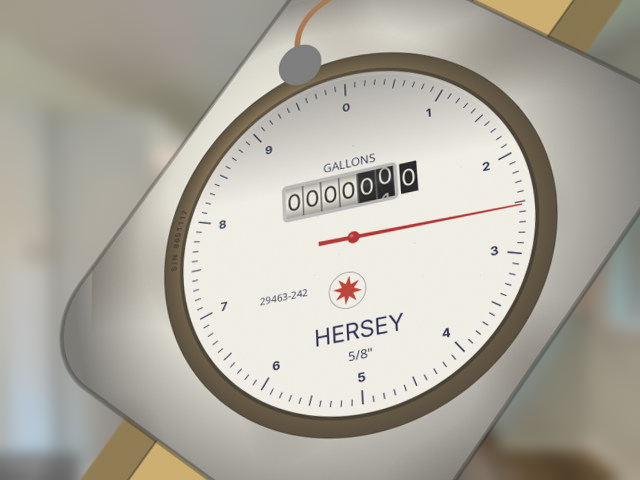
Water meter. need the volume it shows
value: 2.5 gal
